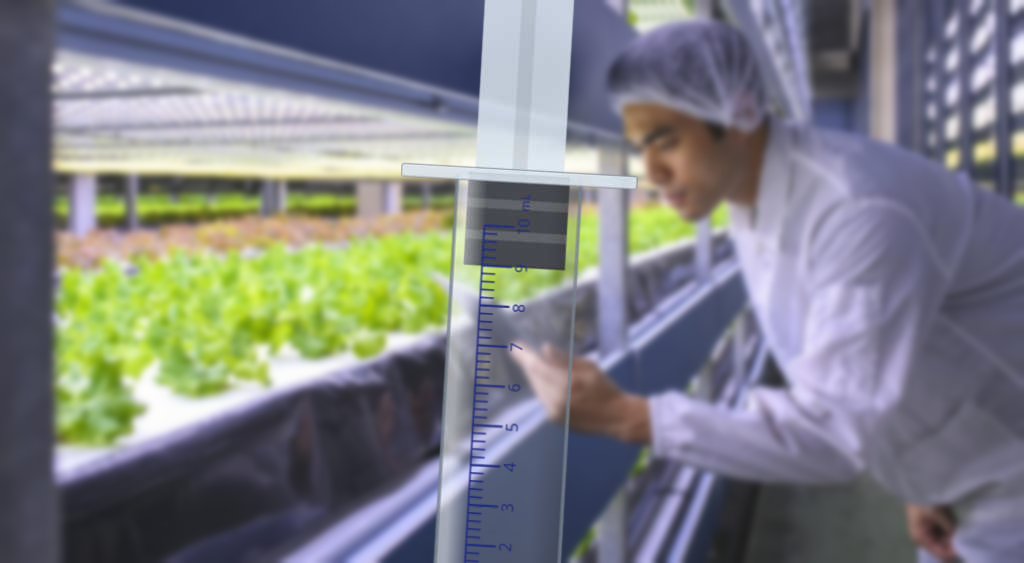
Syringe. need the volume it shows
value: 9 mL
